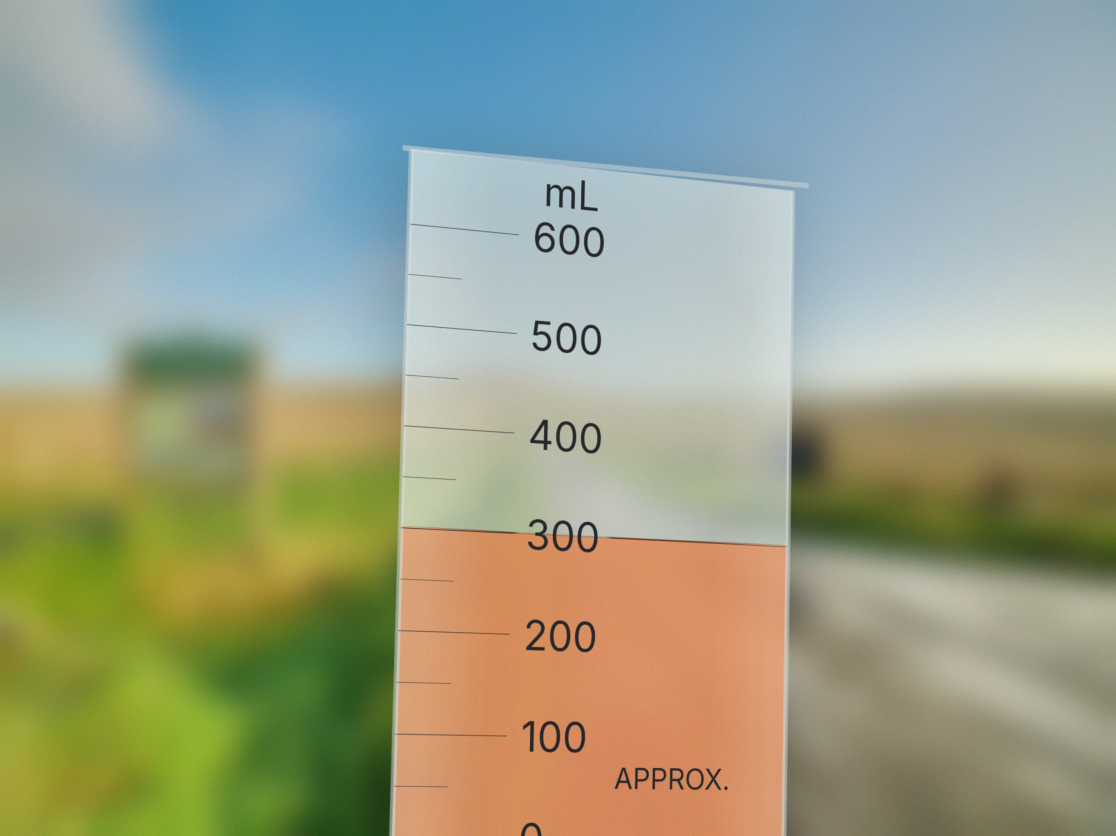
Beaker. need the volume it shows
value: 300 mL
